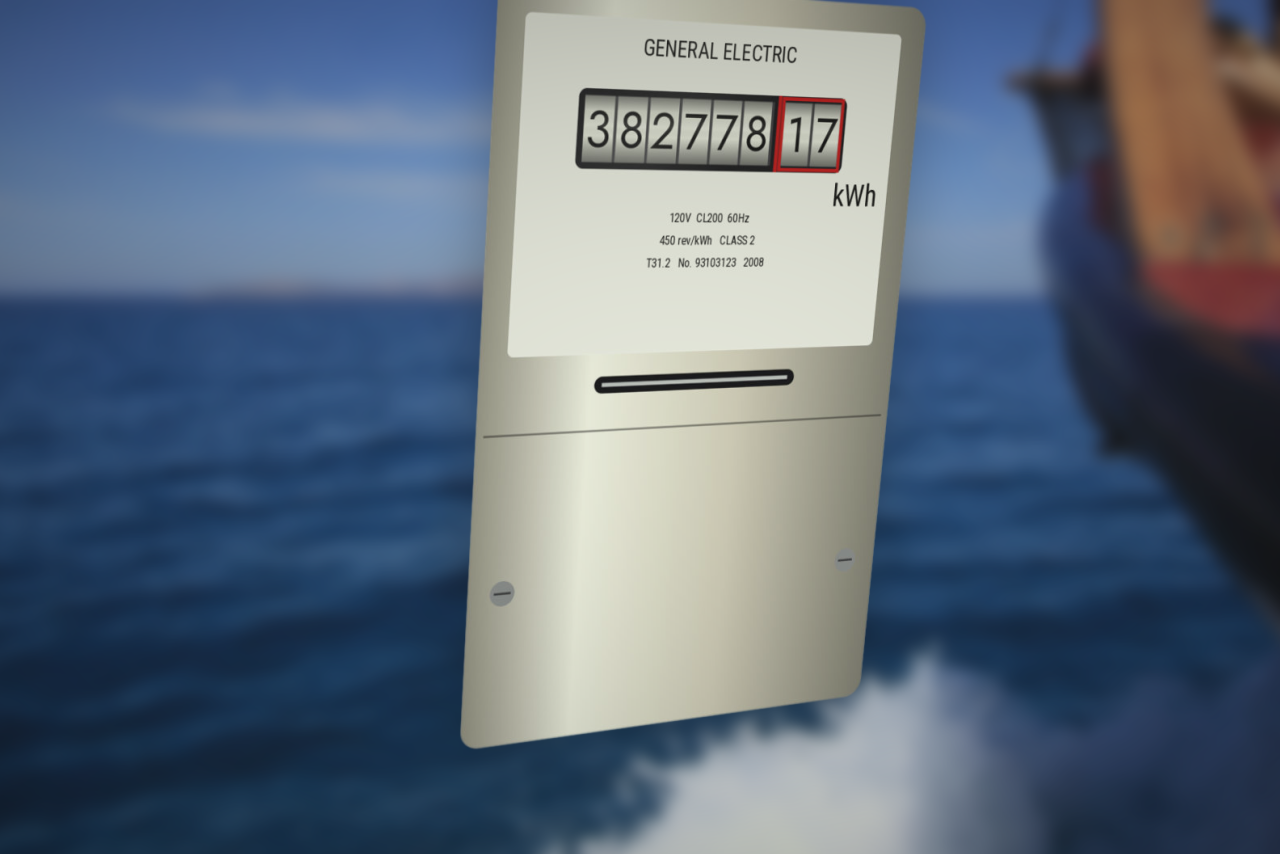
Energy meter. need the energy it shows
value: 382778.17 kWh
